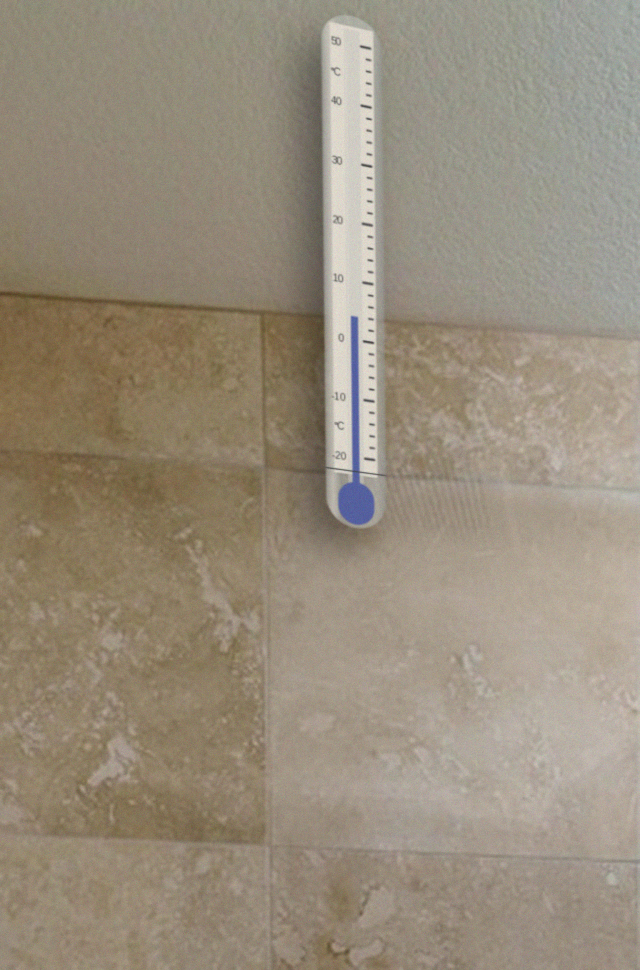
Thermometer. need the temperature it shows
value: 4 °C
